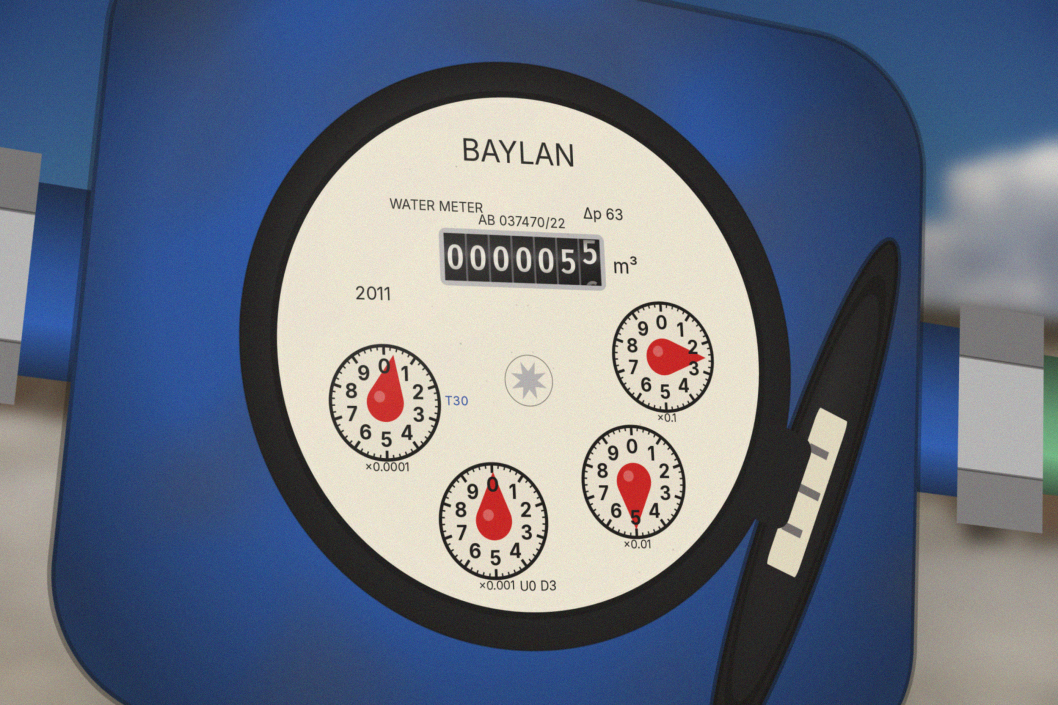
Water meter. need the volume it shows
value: 55.2500 m³
